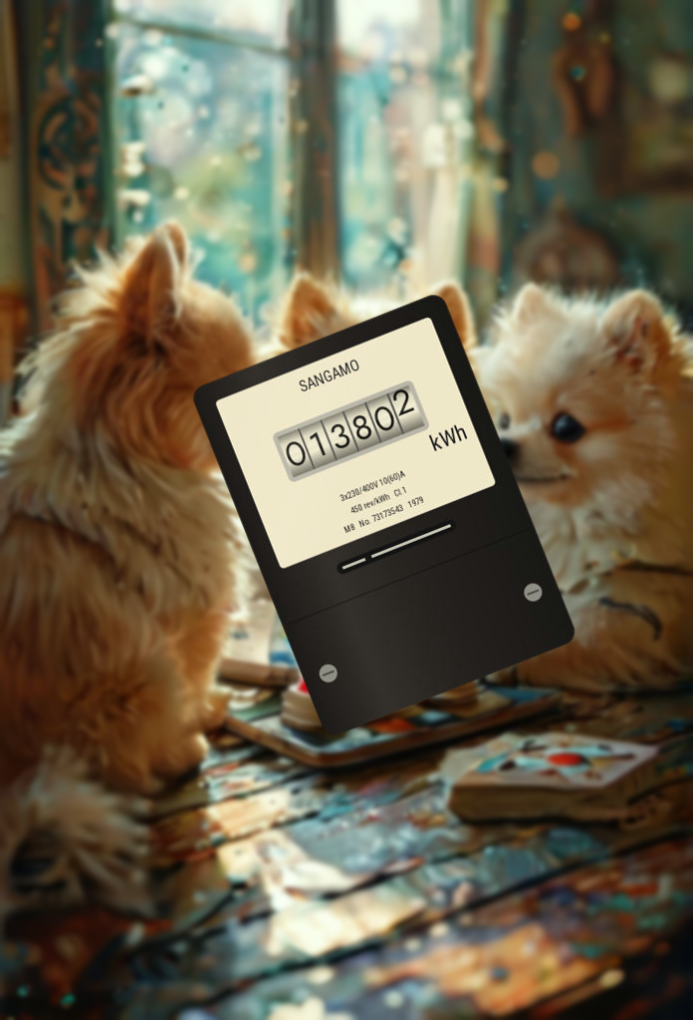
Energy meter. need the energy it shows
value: 13802 kWh
